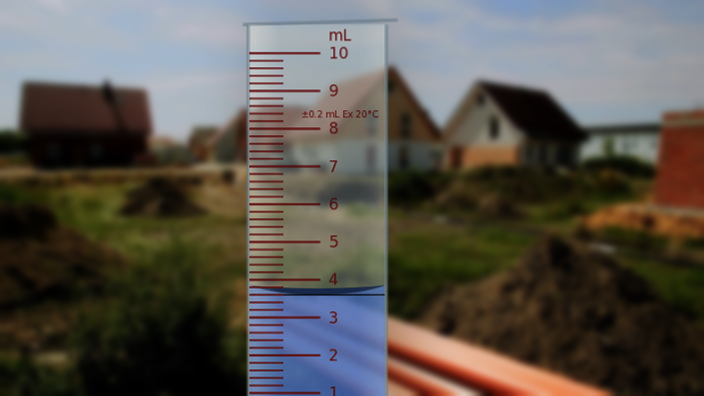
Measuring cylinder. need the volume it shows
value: 3.6 mL
